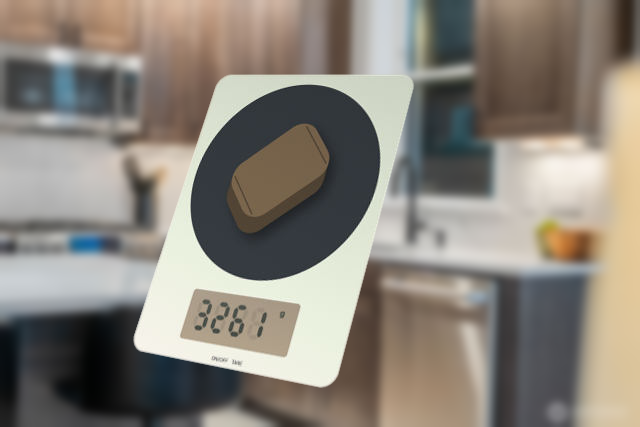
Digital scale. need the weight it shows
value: 3261 g
